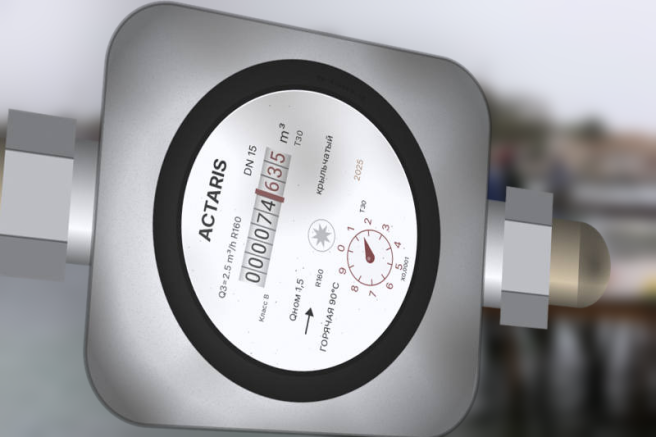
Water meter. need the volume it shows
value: 74.6351 m³
